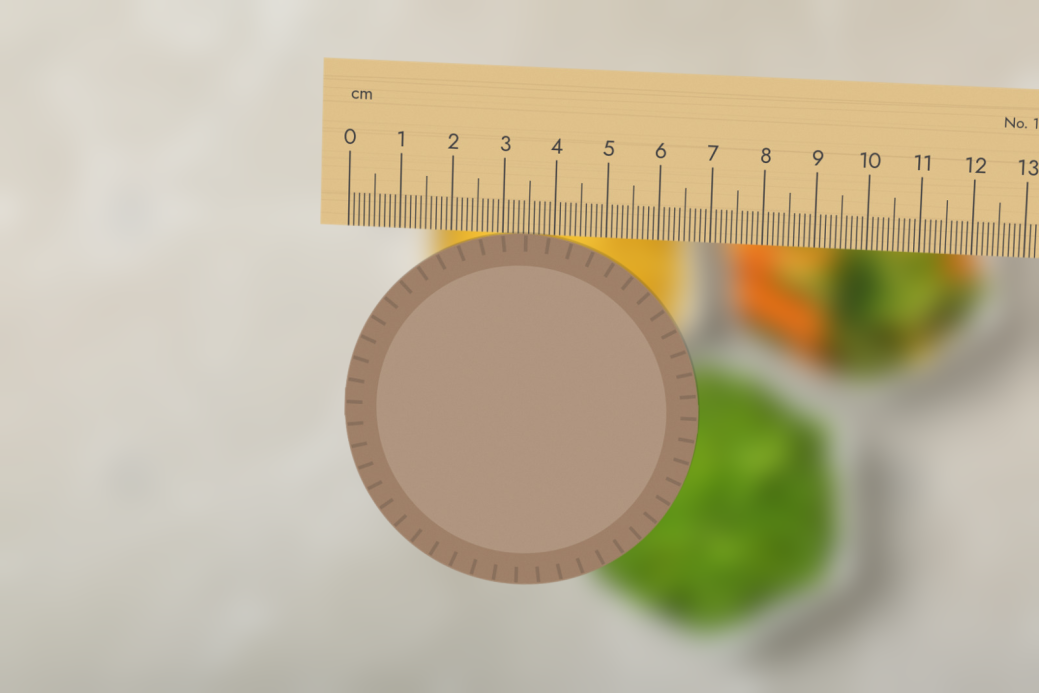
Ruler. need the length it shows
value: 6.9 cm
